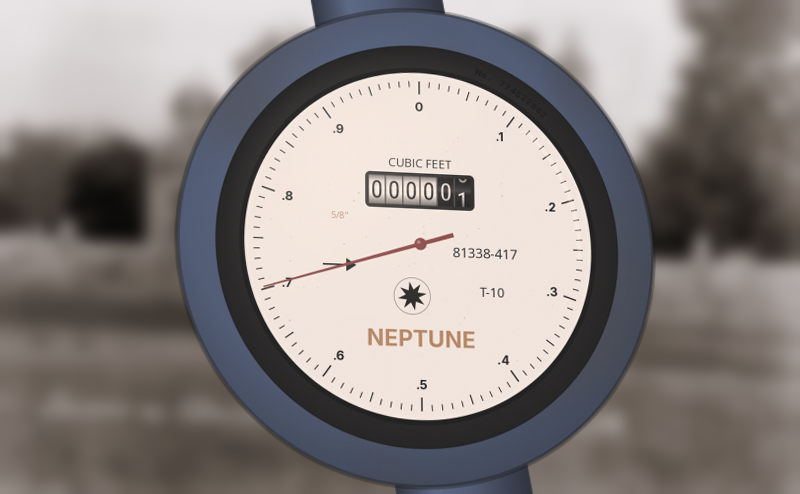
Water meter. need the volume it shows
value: 0.70 ft³
